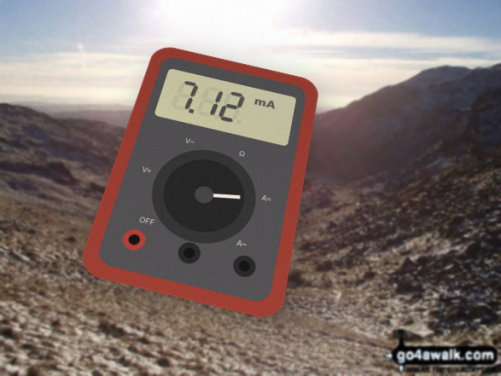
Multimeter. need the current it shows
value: 7.12 mA
